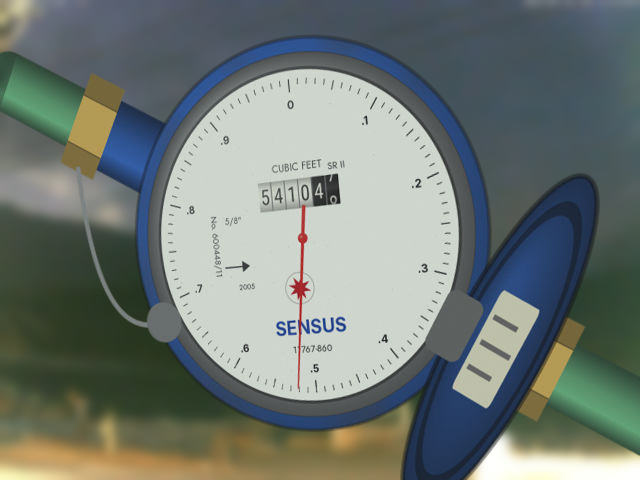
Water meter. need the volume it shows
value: 541047.52 ft³
